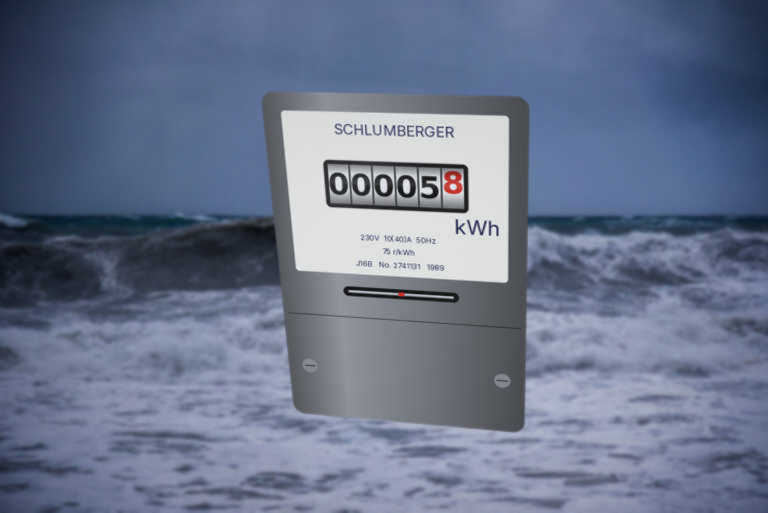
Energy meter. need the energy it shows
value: 5.8 kWh
